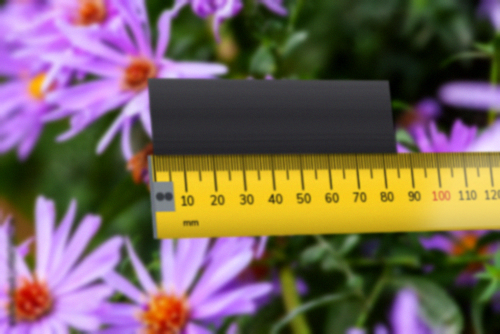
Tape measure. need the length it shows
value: 85 mm
